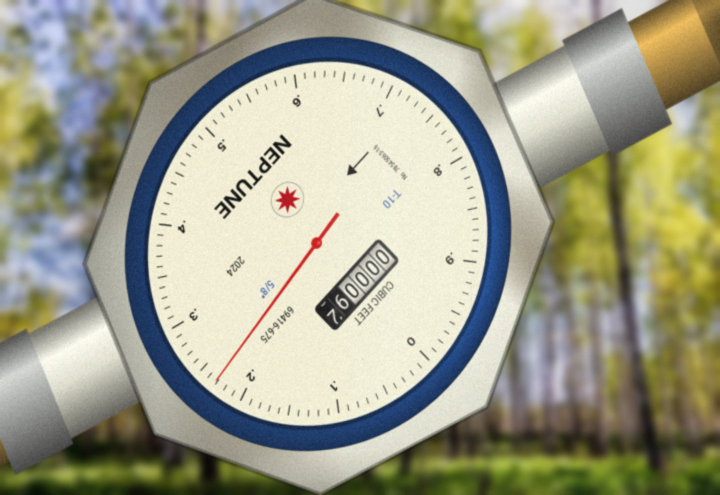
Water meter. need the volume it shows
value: 92.23 ft³
